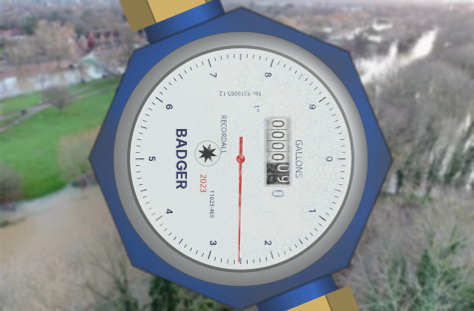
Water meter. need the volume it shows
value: 92.5 gal
